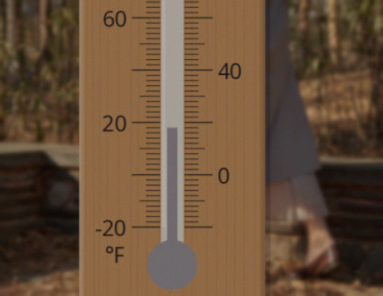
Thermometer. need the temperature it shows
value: 18 °F
